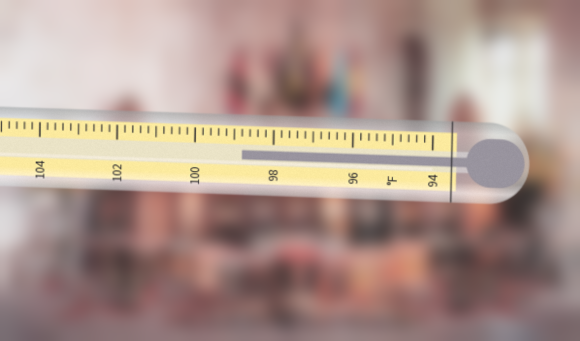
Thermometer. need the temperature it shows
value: 98.8 °F
